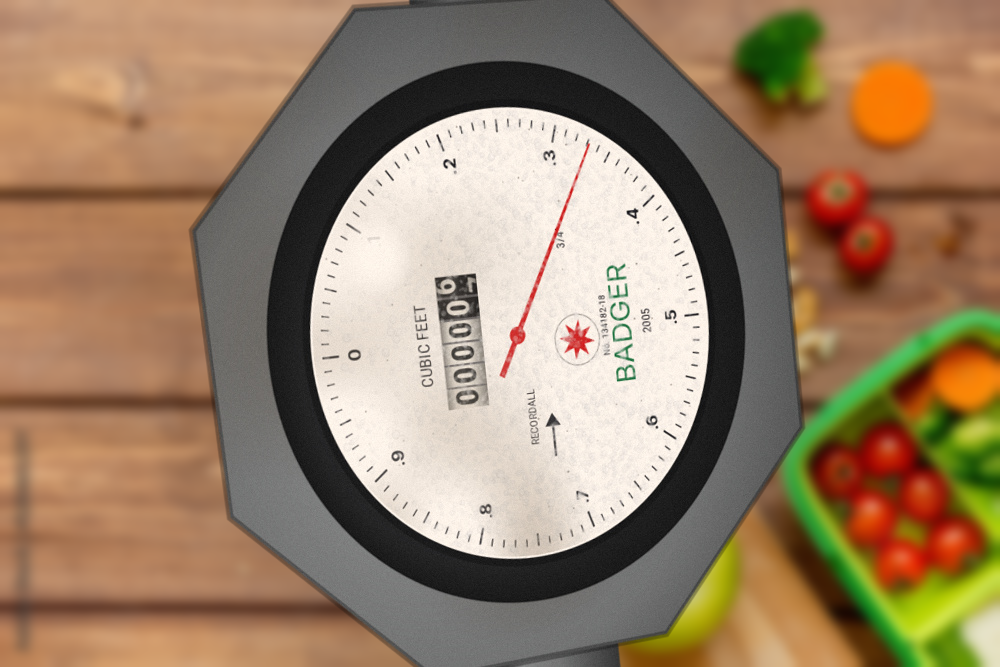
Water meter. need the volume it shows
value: 6.33 ft³
